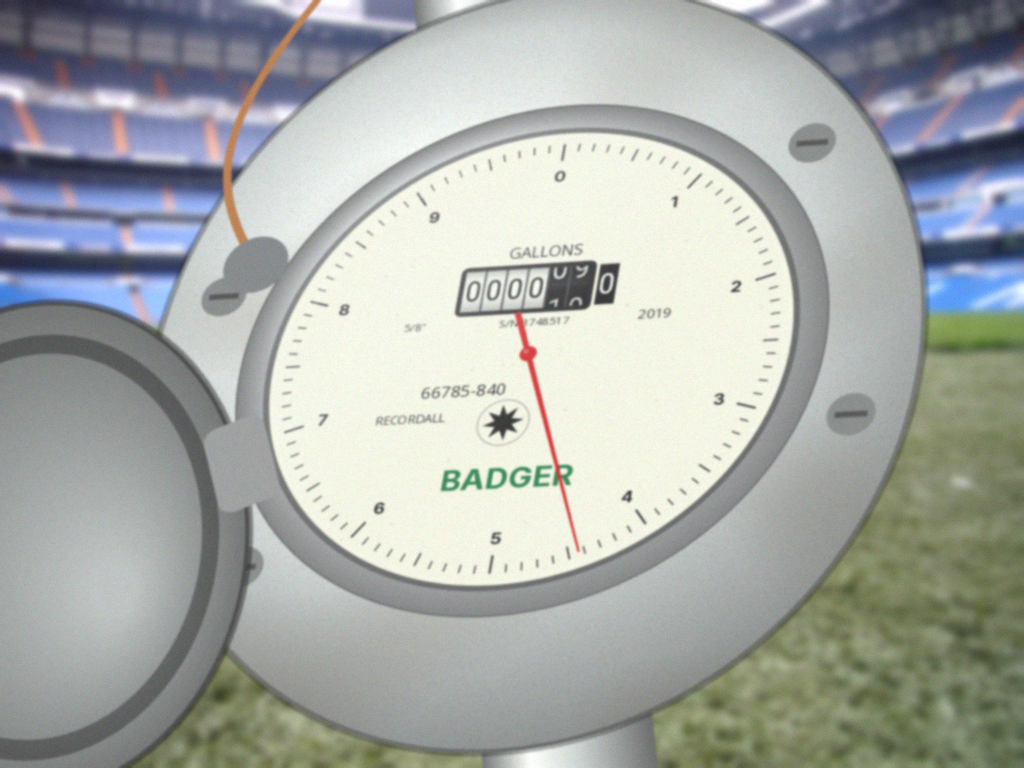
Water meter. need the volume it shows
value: 94.4 gal
